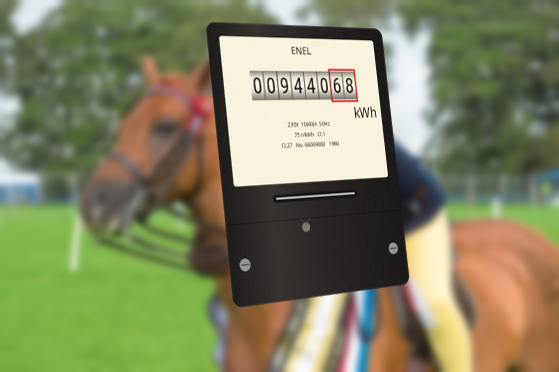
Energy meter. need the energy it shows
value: 9440.68 kWh
